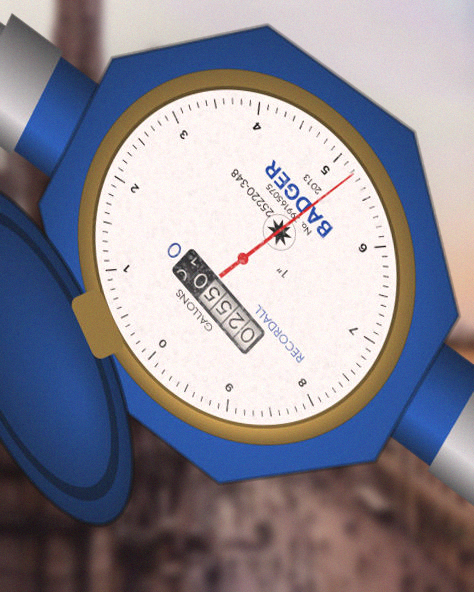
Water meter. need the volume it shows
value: 255005.2 gal
